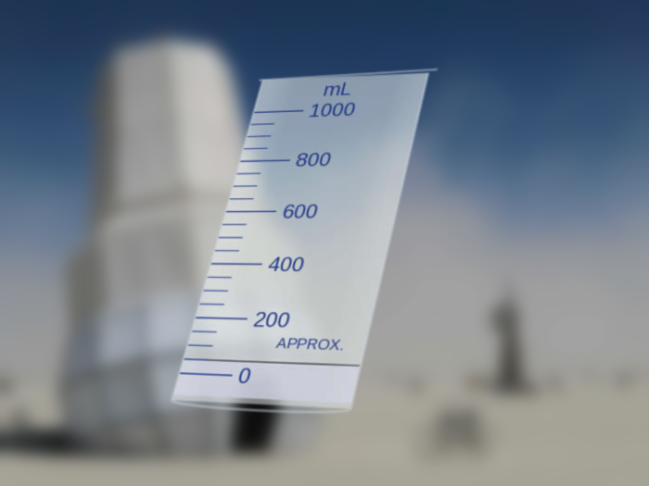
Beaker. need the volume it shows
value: 50 mL
